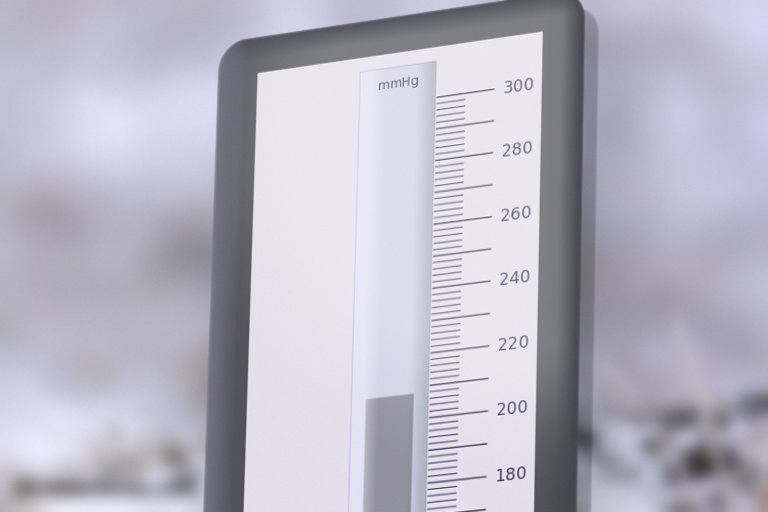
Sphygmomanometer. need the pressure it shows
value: 208 mmHg
